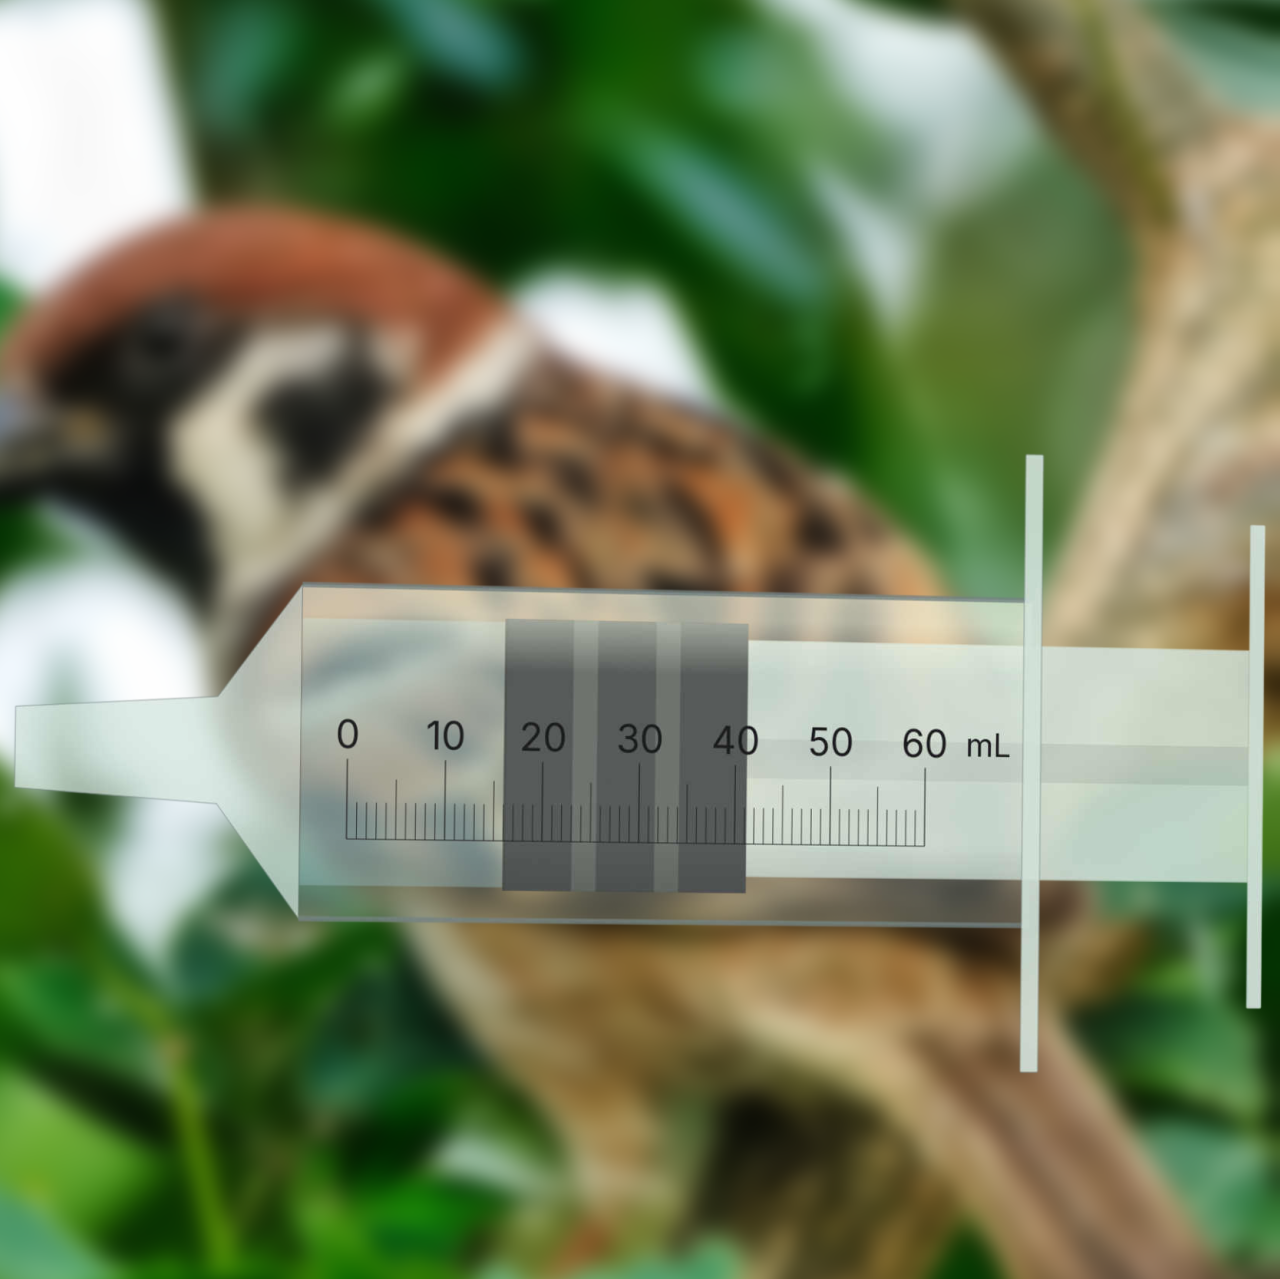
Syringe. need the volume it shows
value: 16 mL
